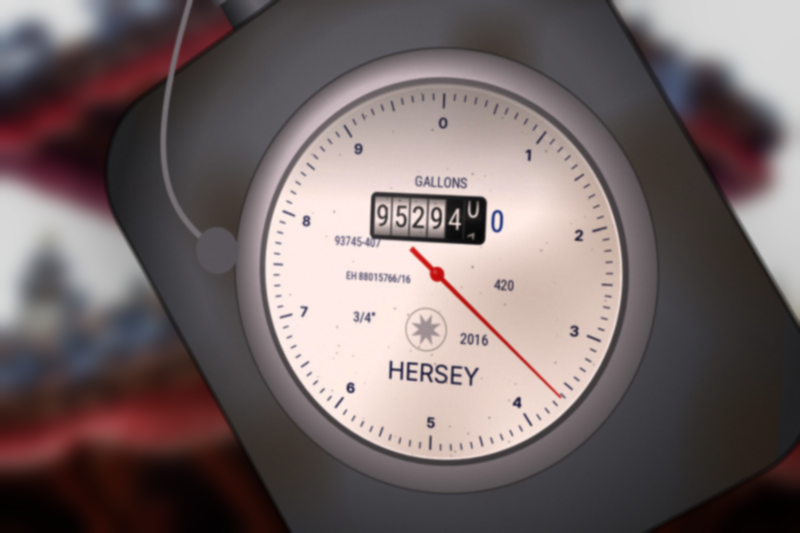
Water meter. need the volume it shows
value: 9529403.6 gal
